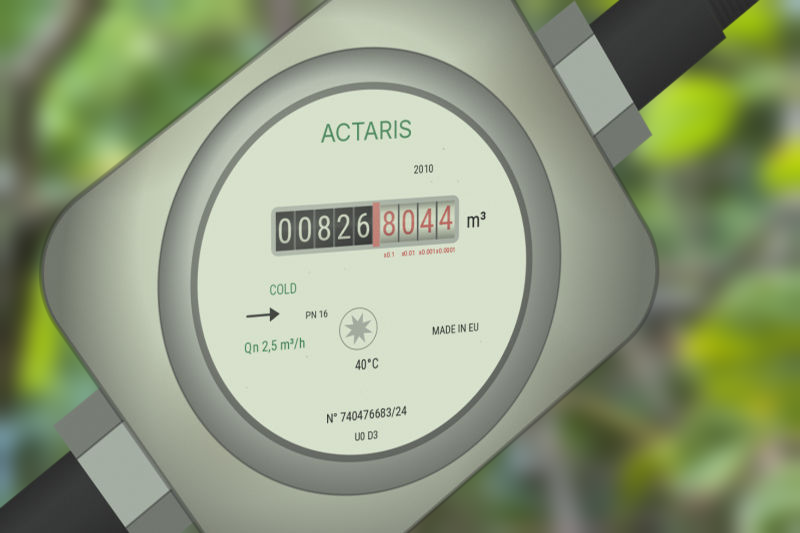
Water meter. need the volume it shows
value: 826.8044 m³
